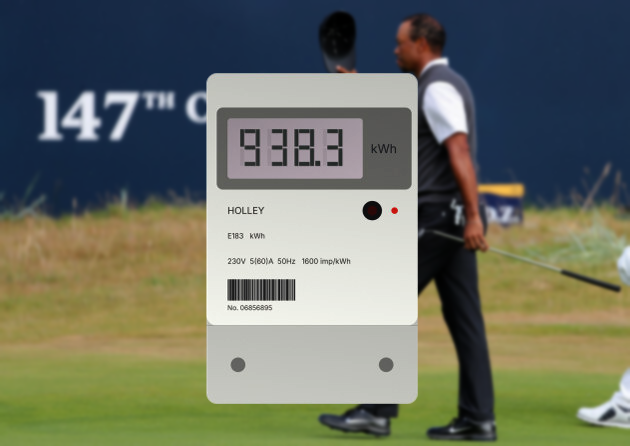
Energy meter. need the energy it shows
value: 938.3 kWh
